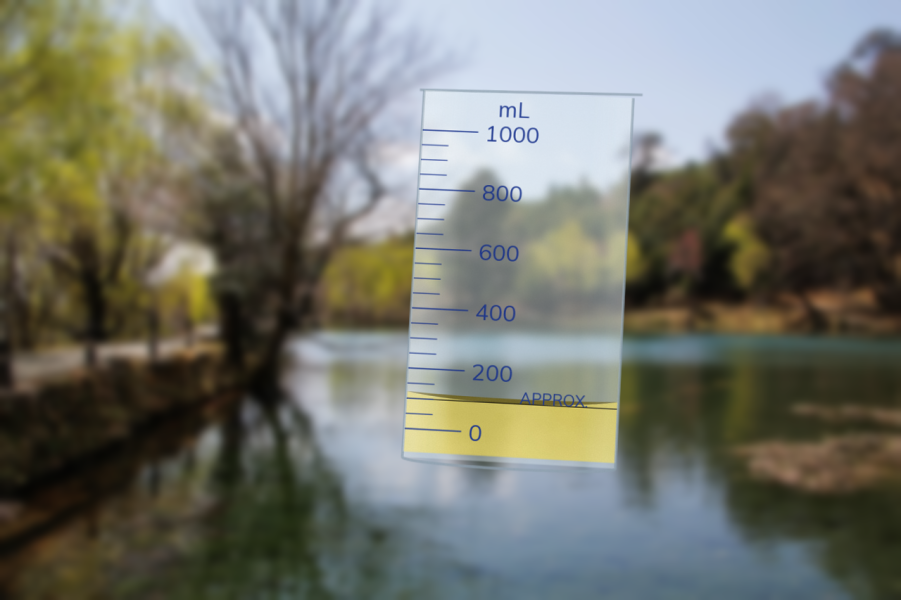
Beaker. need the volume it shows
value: 100 mL
